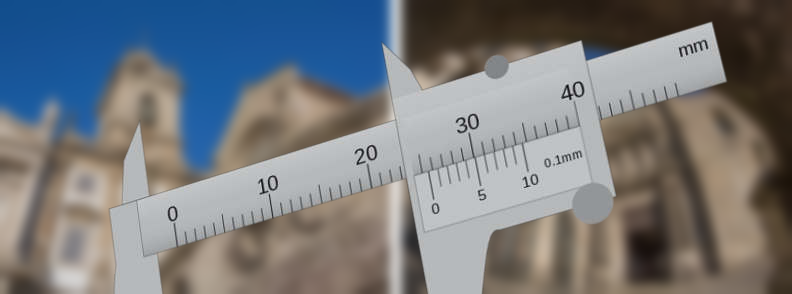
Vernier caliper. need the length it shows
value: 25.6 mm
